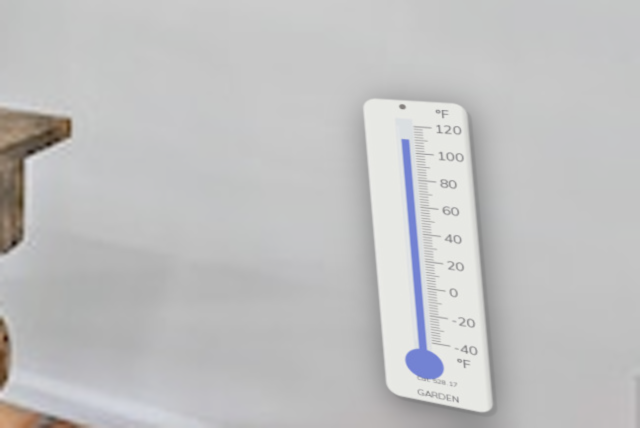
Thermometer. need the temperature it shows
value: 110 °F
